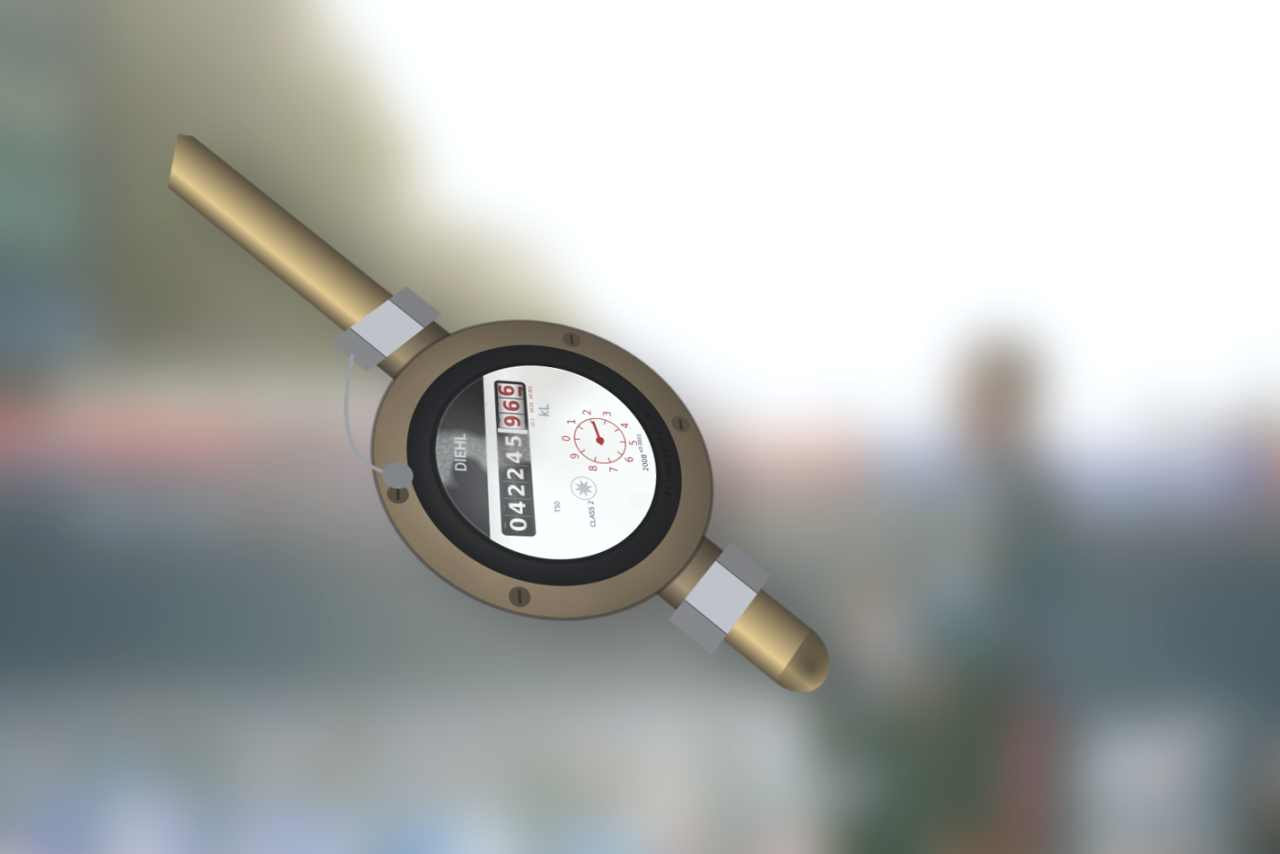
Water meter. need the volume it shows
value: 42245.9662 kL
